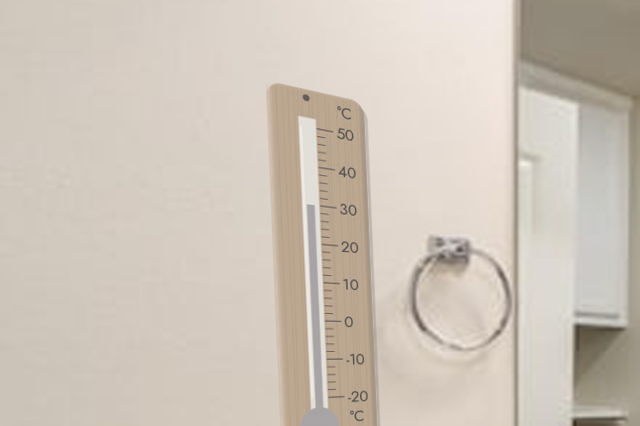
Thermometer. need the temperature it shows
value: 30 °C
